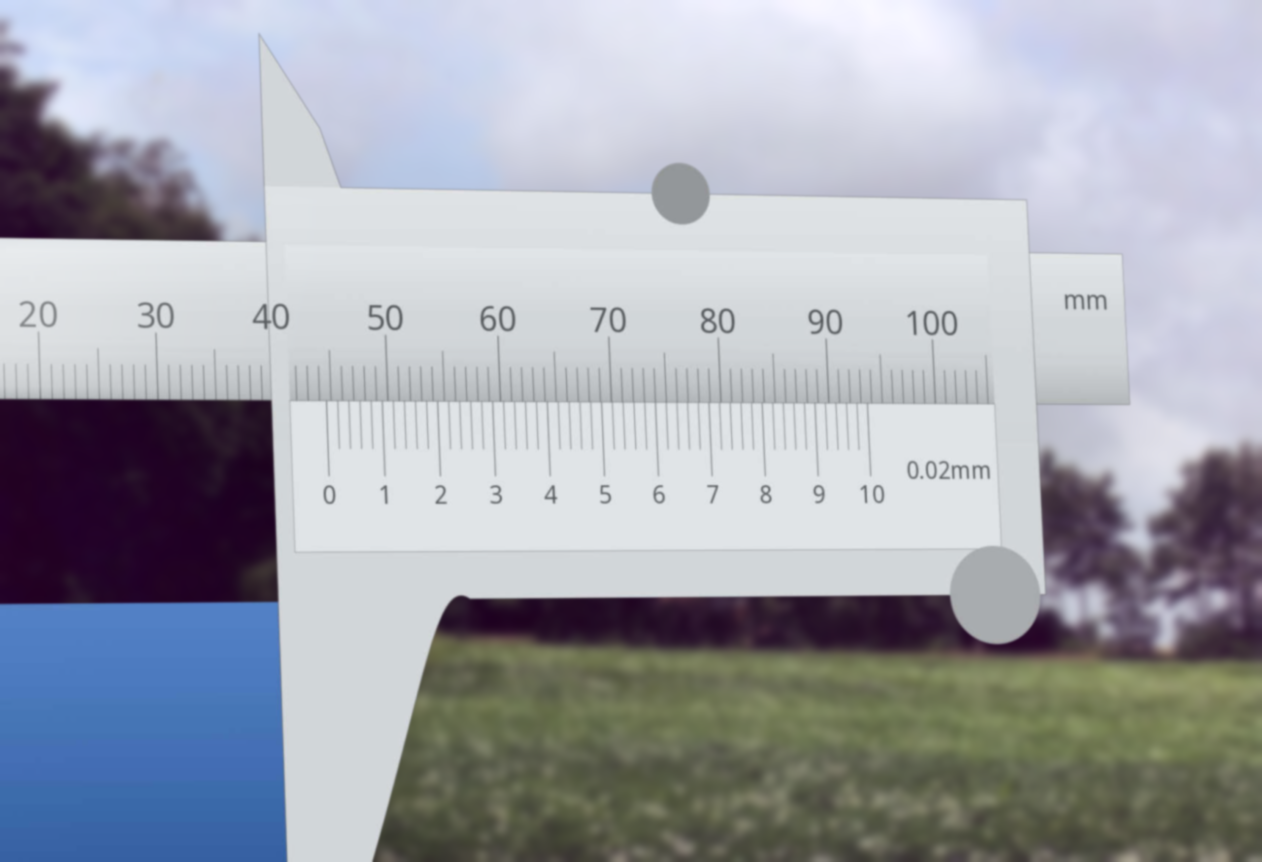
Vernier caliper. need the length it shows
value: 44.6 mm
